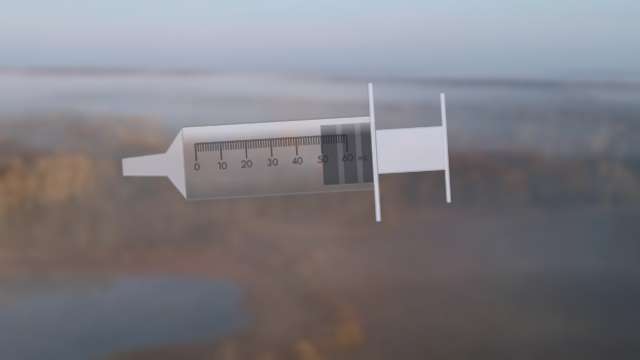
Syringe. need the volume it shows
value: 50 mL
